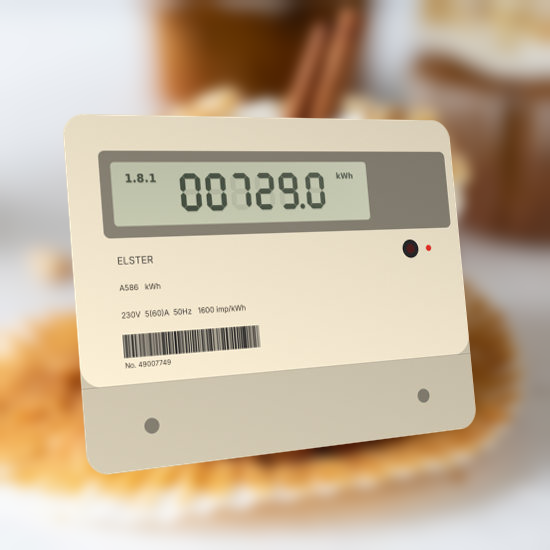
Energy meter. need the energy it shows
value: 729.0 kWh
